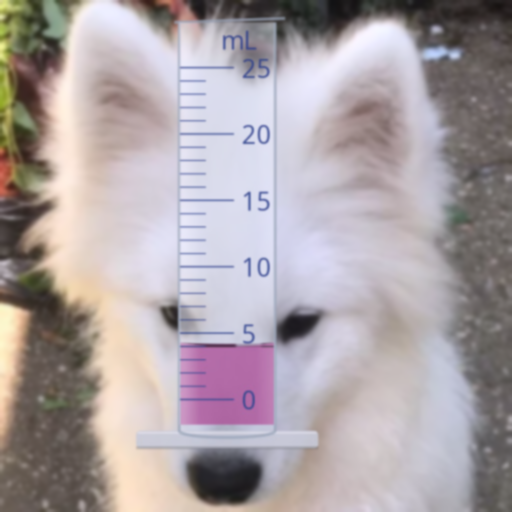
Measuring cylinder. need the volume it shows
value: 4 mL
